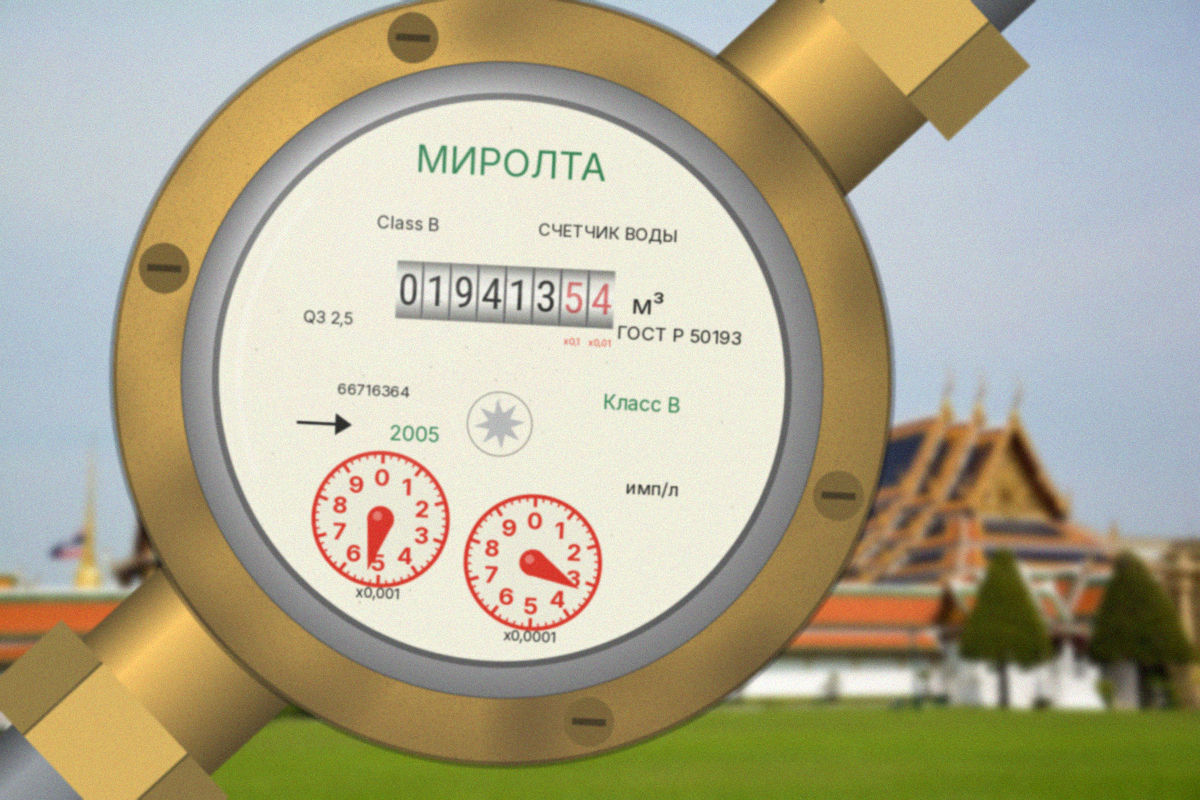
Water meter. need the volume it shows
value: 19413.5453 m³
